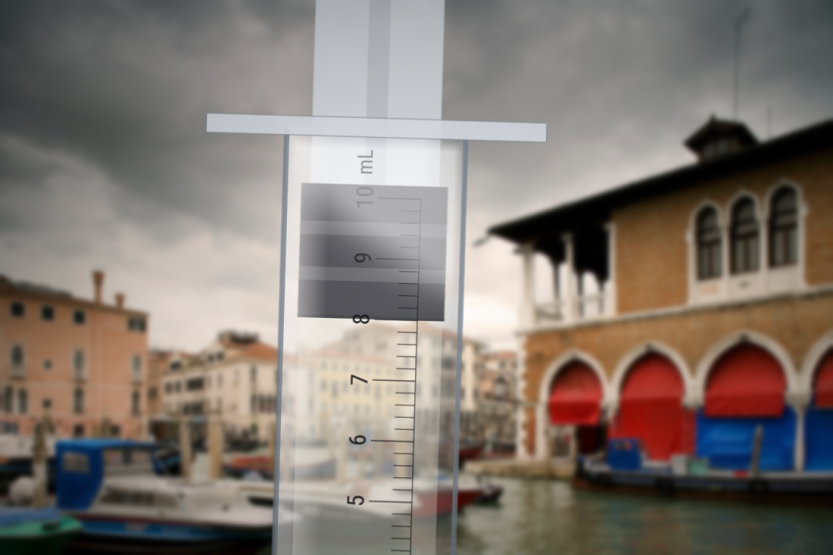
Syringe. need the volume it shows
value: 8 mL
